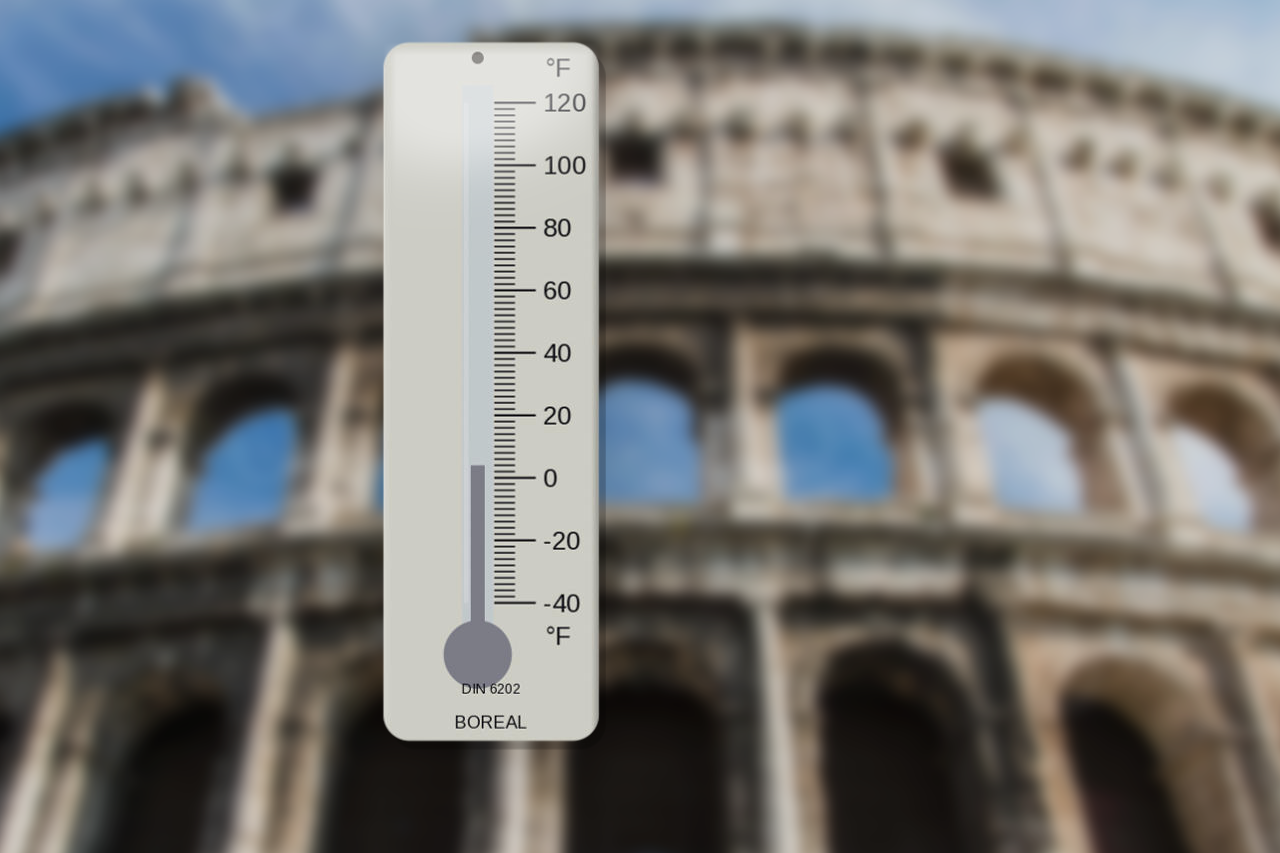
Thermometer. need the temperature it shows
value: 4 °F
